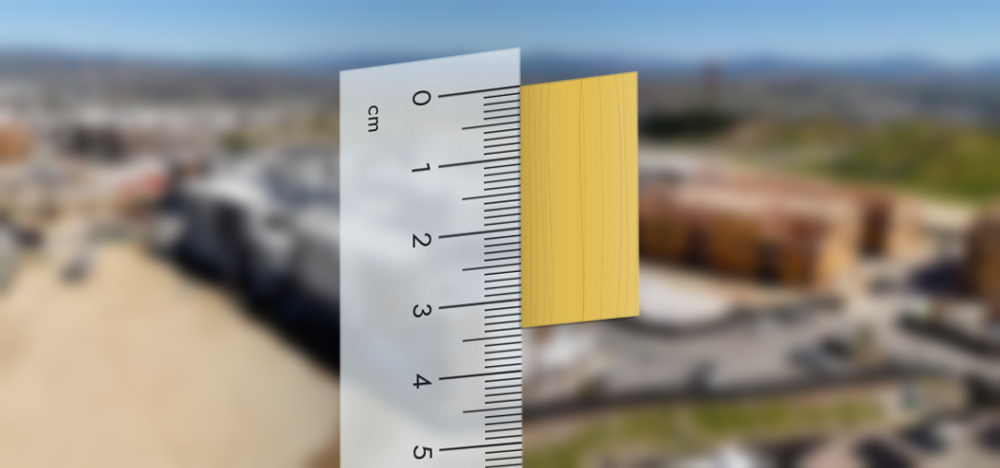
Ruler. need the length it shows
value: 3.4 cm
